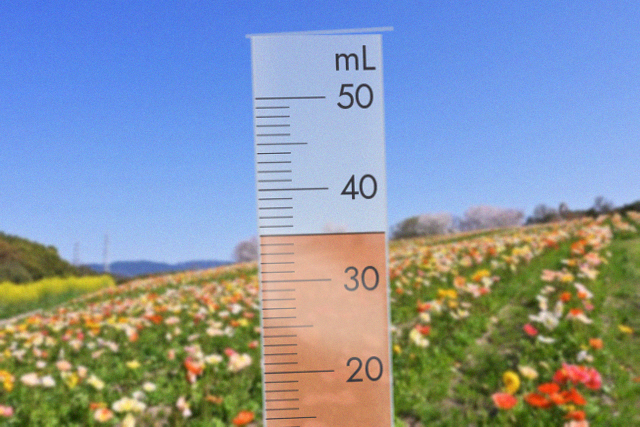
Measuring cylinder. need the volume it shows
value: 35 mL
